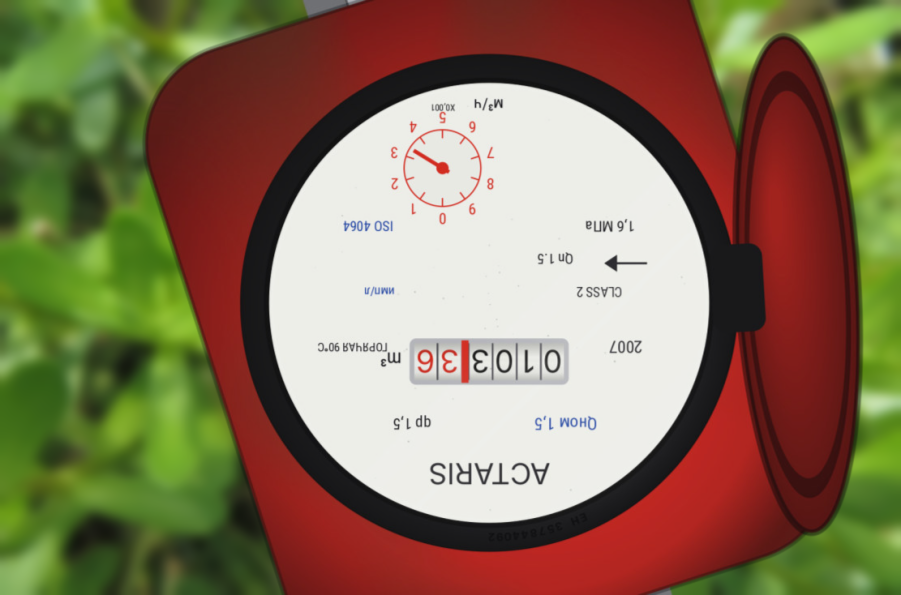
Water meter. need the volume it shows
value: 103.363 m³
